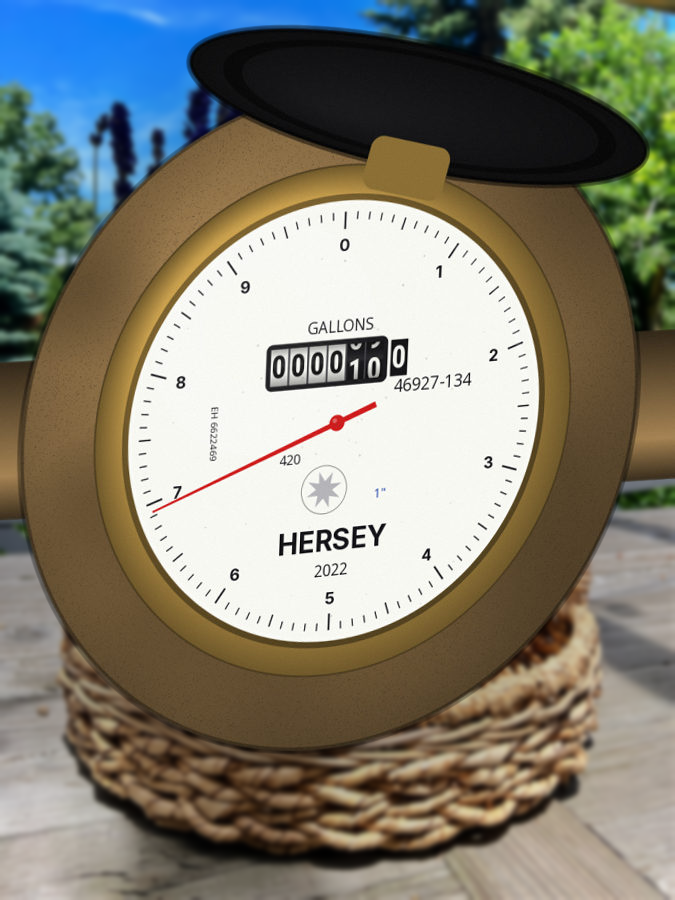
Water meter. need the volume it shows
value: 96.9 gal
